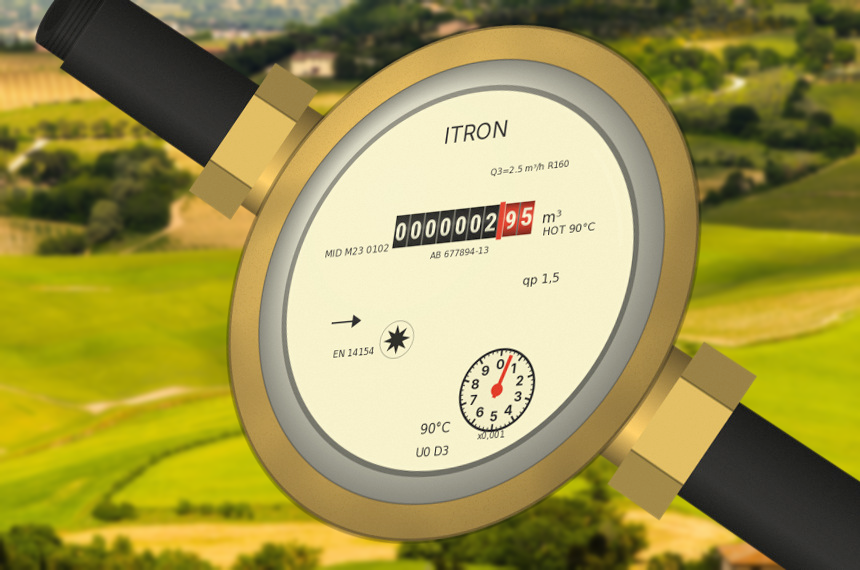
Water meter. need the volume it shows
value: 2.950 m³
